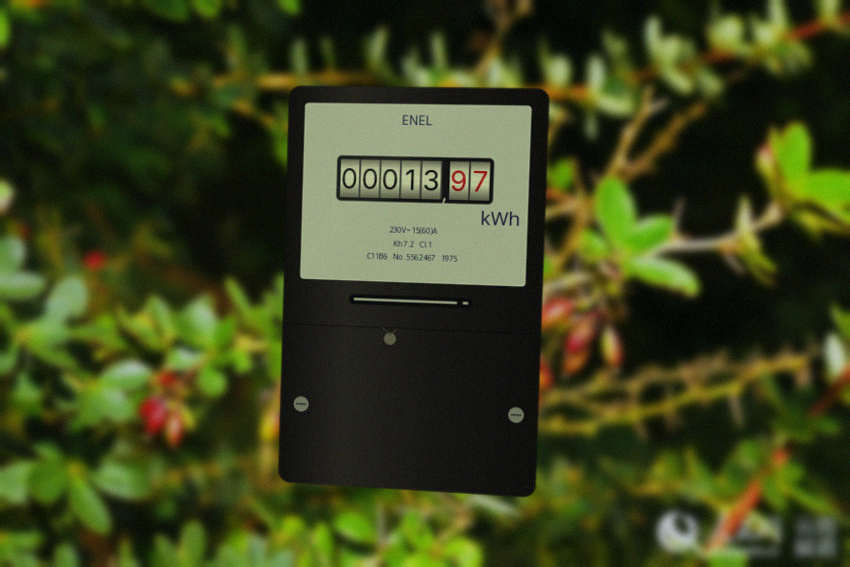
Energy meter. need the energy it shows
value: 13.97 kWh
